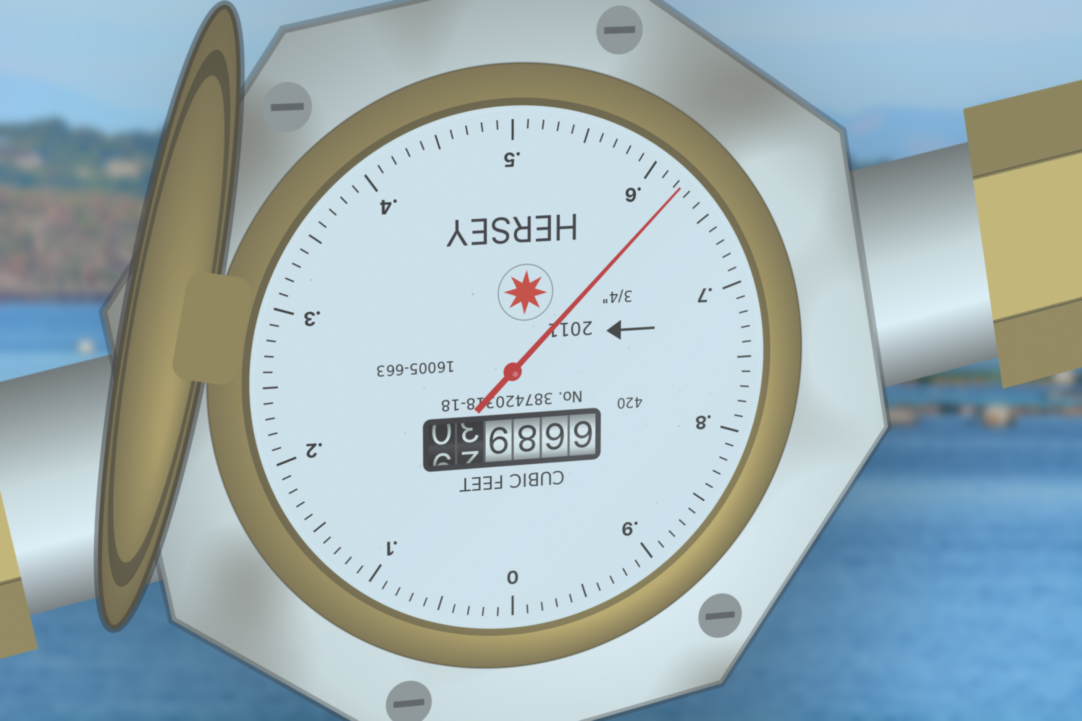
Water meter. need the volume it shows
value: 668929.62 ft³
